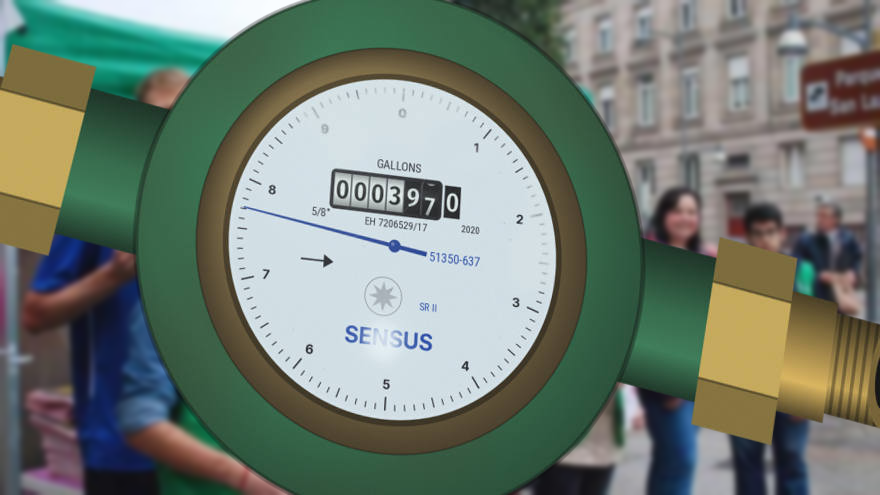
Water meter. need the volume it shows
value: 3967.7 gal
